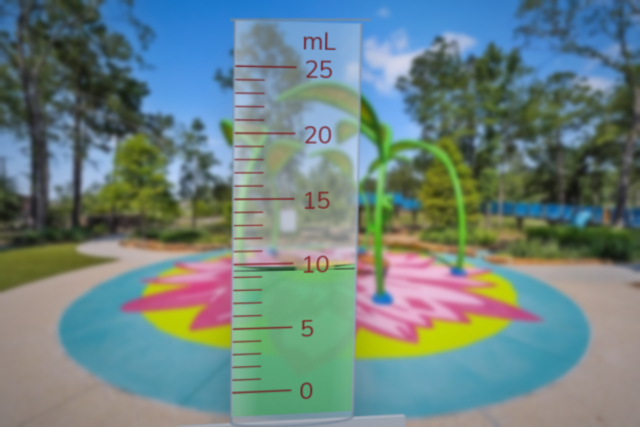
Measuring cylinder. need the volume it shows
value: 9.5 mL
